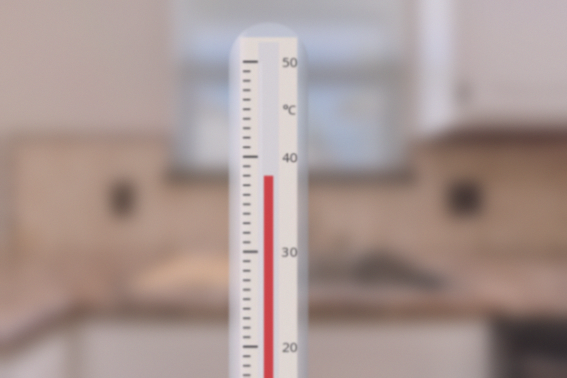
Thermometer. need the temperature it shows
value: 38 °C
